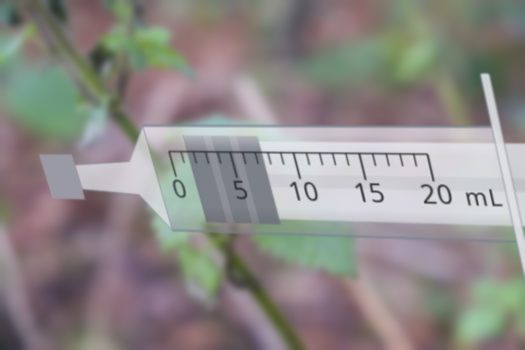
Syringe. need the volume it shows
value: 1.5 mL
